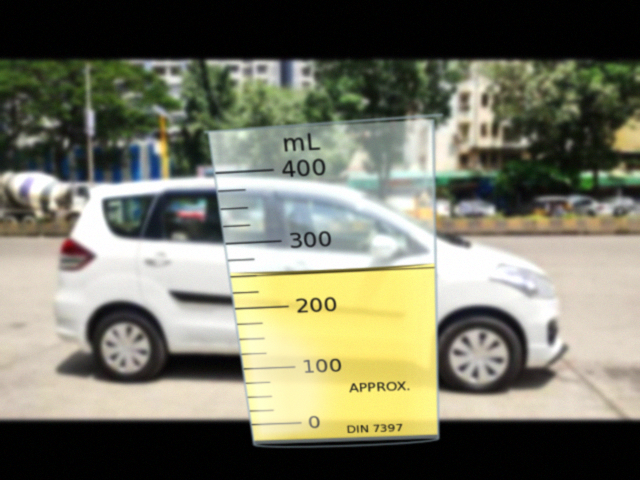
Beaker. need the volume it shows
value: 250 mL
